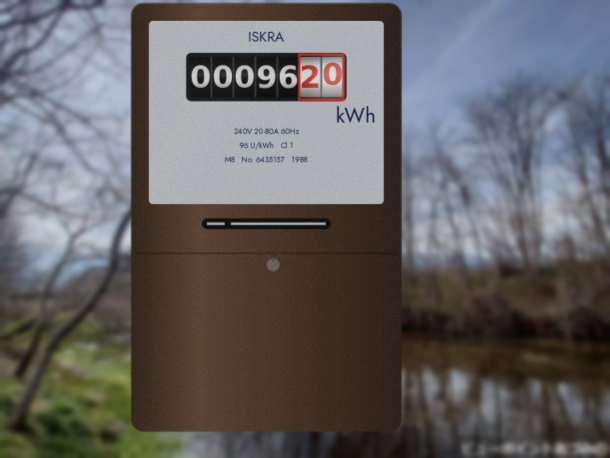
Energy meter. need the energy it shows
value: 96.20 kWh
